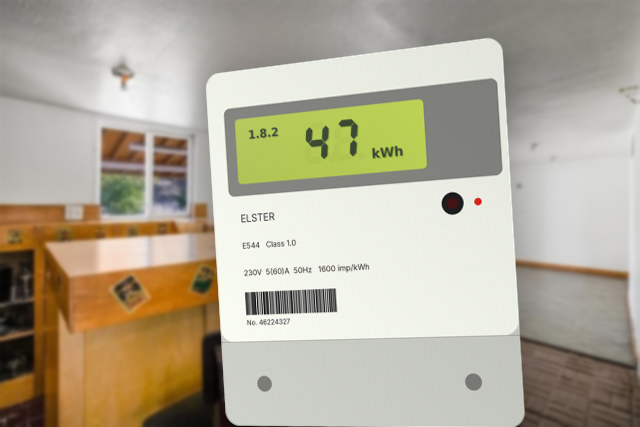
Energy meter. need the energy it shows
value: 47 kWh
